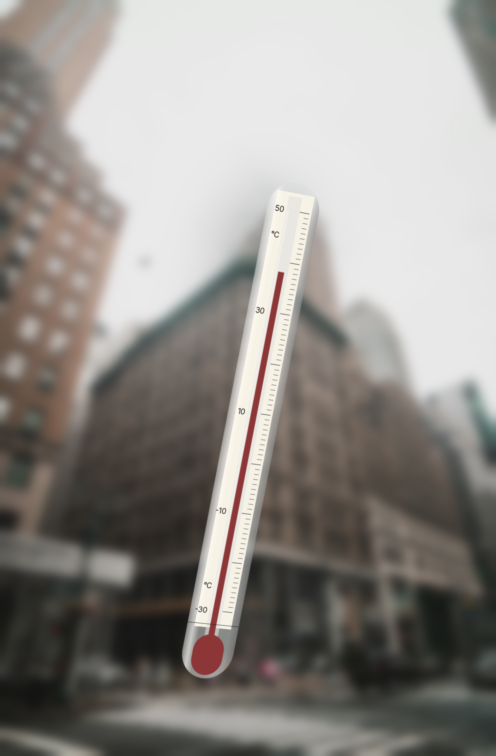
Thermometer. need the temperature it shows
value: 38 °C
